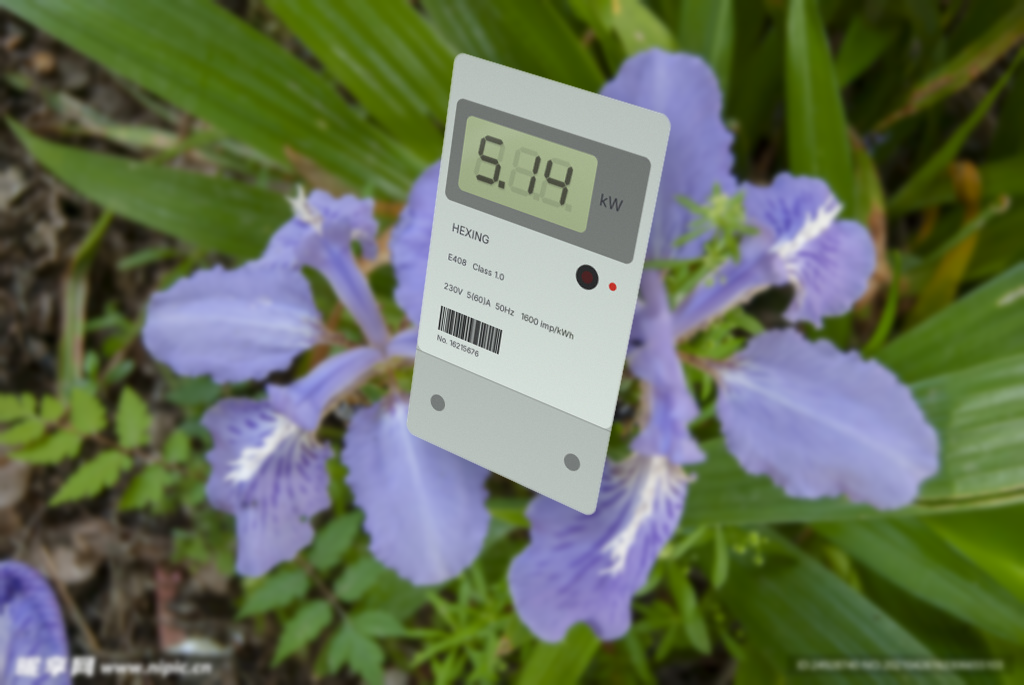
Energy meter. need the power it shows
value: 5.14 kW
